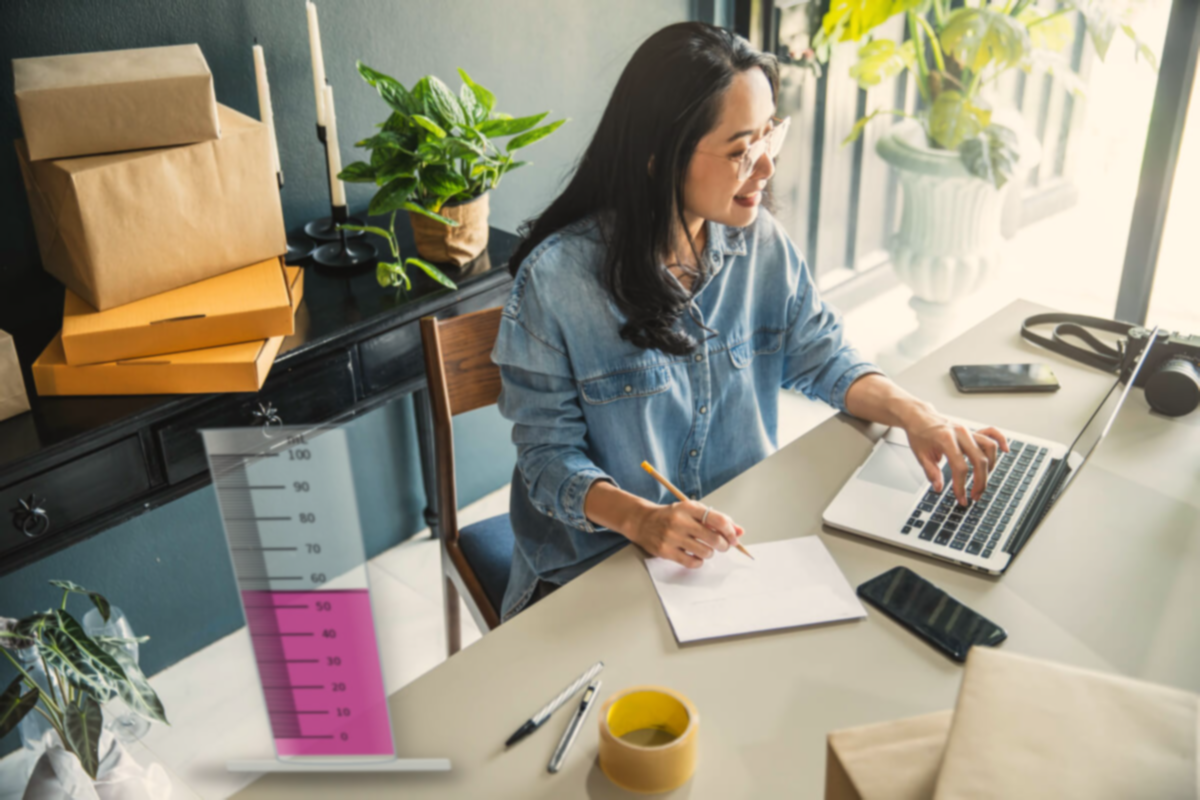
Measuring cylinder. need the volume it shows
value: 55 mL
